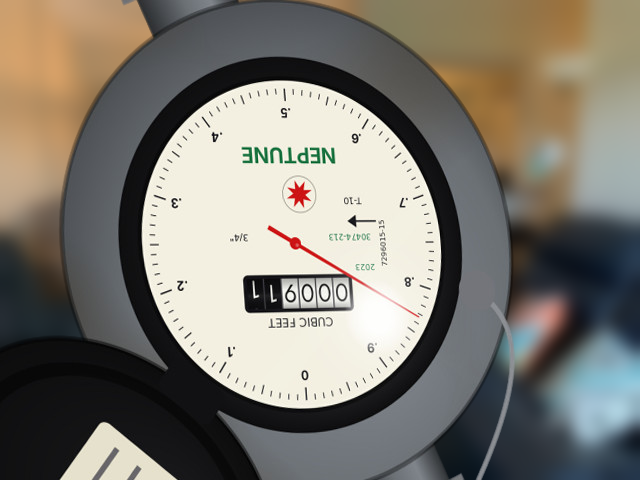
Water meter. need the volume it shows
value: 910.83 ft³
